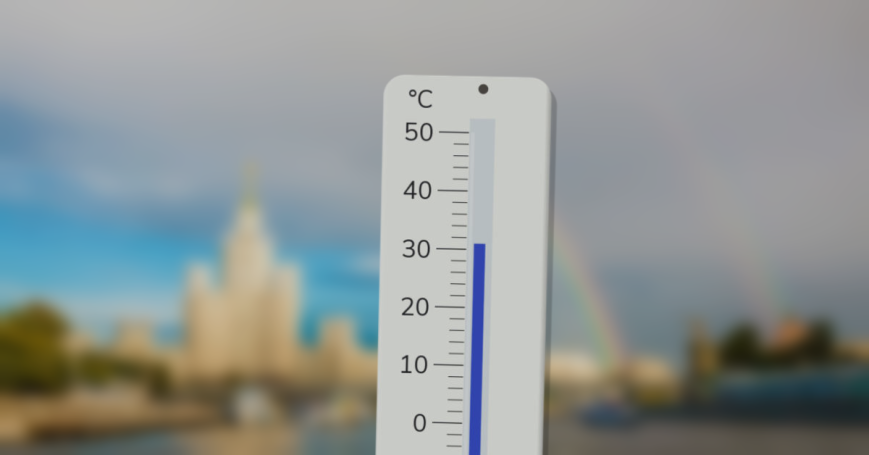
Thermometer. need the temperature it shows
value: 31 °C
